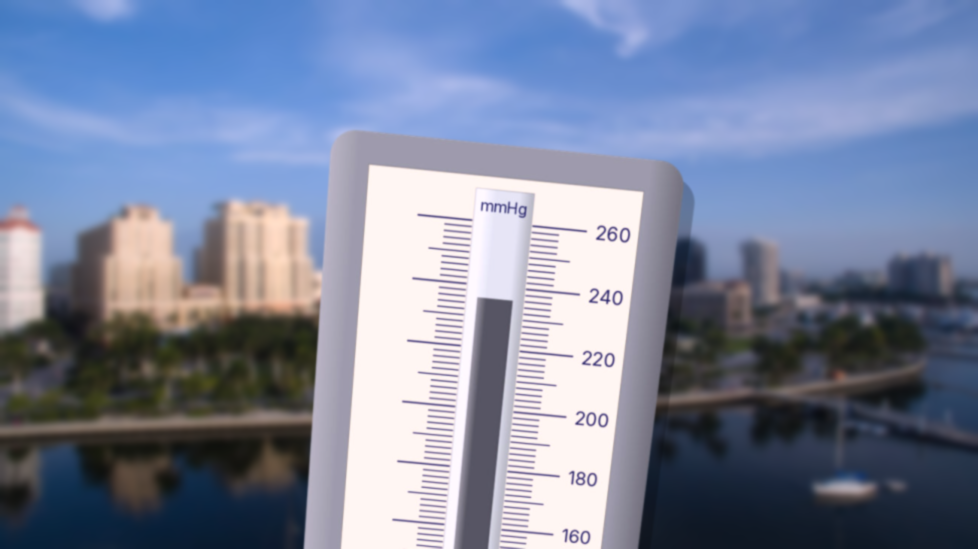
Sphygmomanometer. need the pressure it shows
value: 236 mmHg
